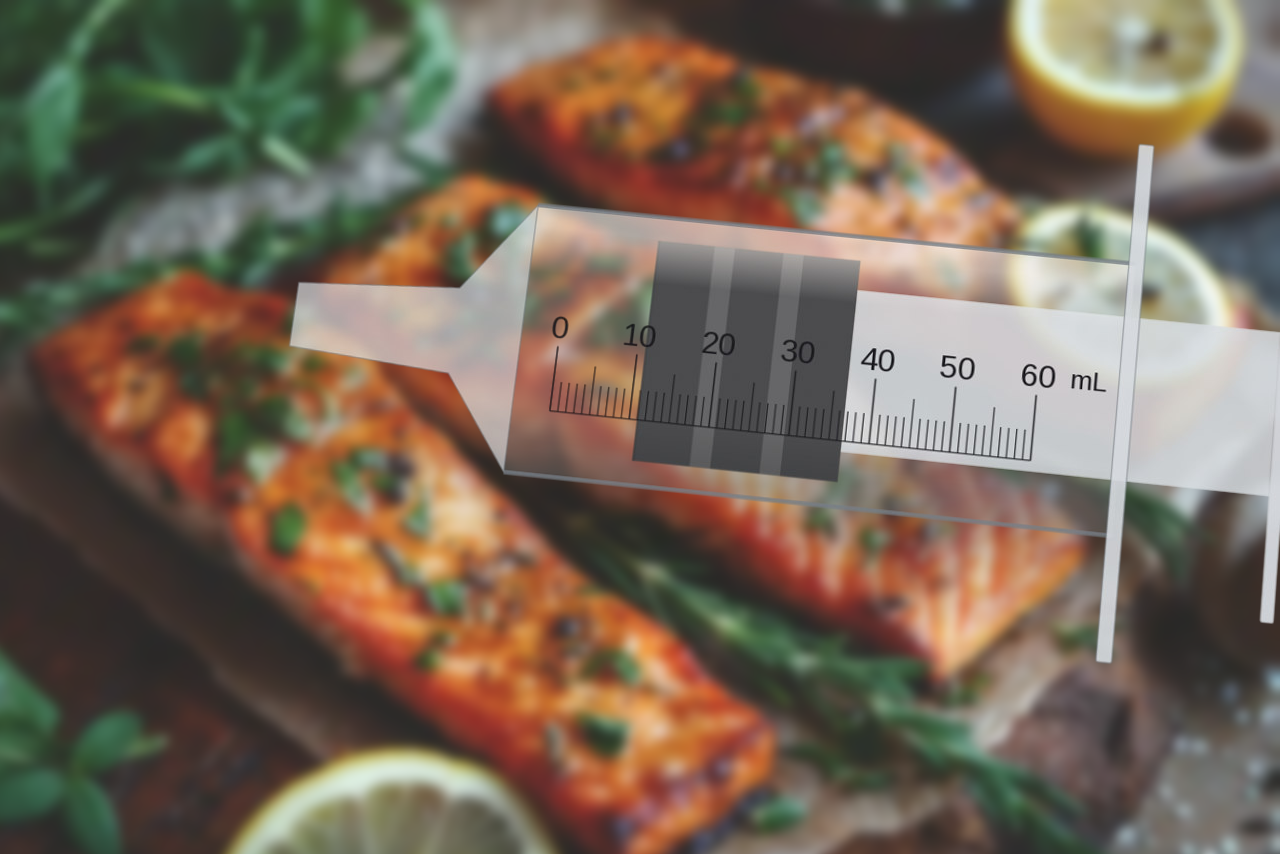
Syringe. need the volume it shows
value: 11 mL
